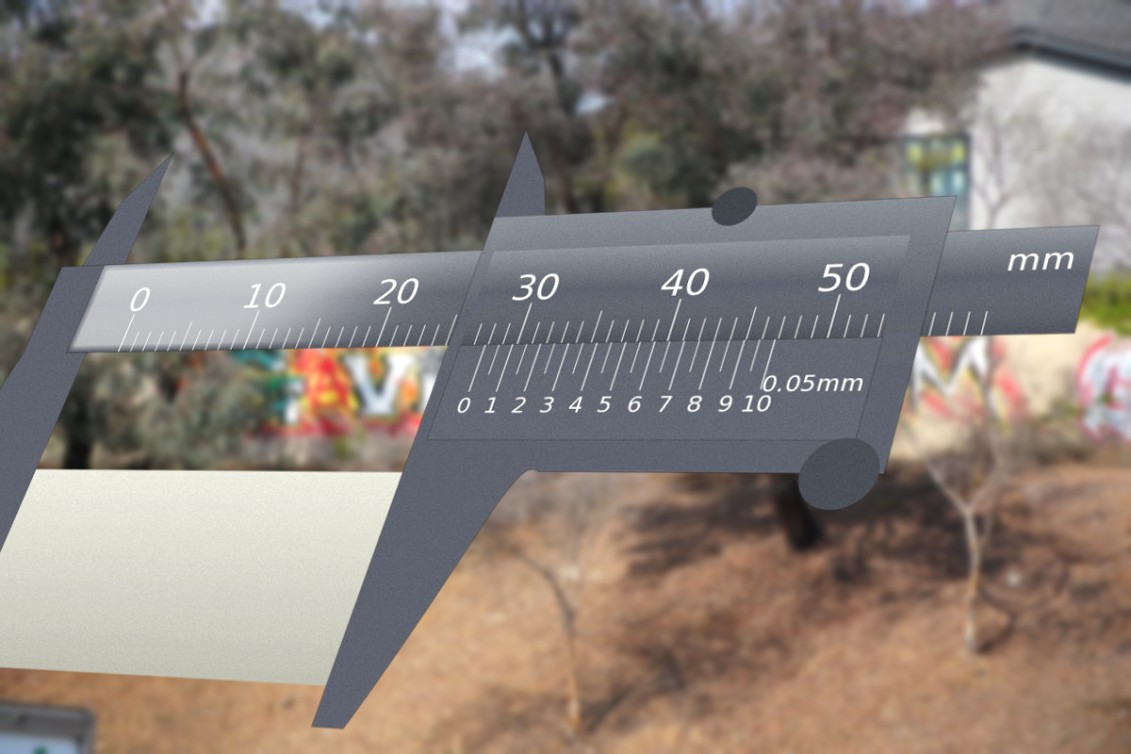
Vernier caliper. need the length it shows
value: 27.8 mm
